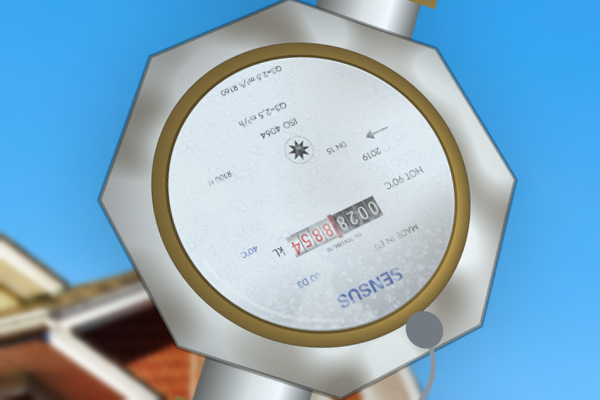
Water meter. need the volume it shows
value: 28.8854 kL
